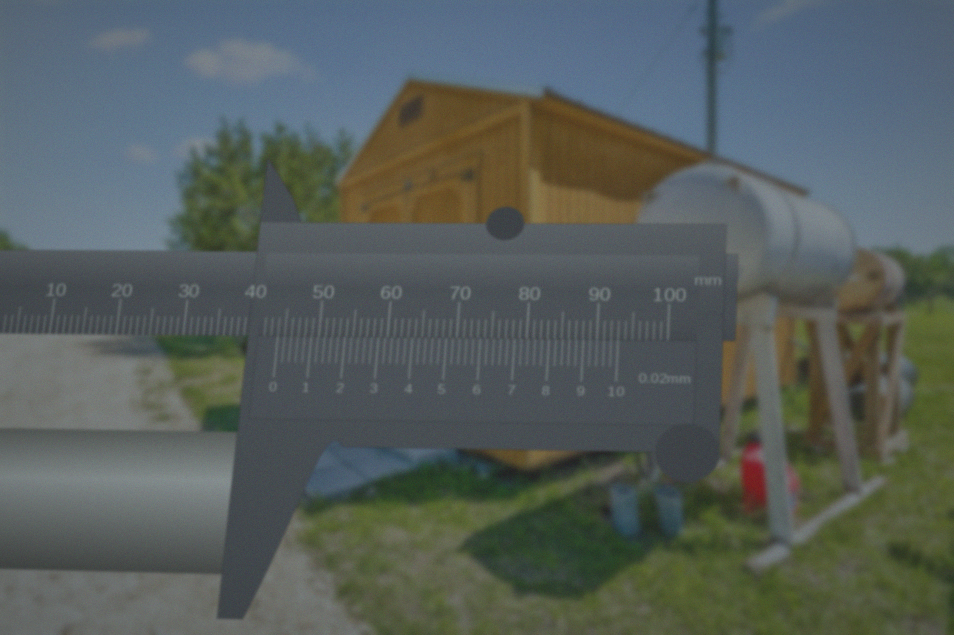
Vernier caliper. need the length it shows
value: 44.0 mm
